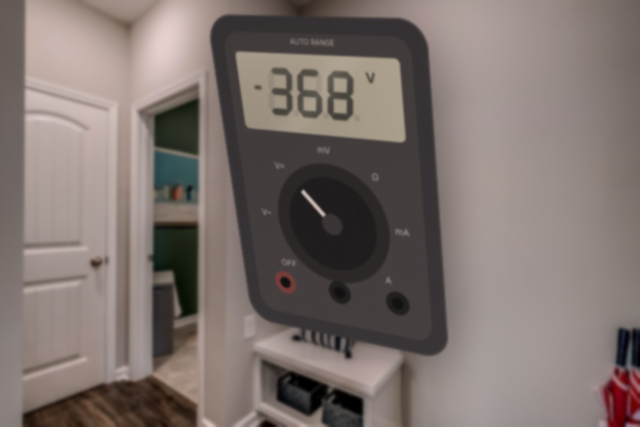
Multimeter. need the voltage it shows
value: -368 V
